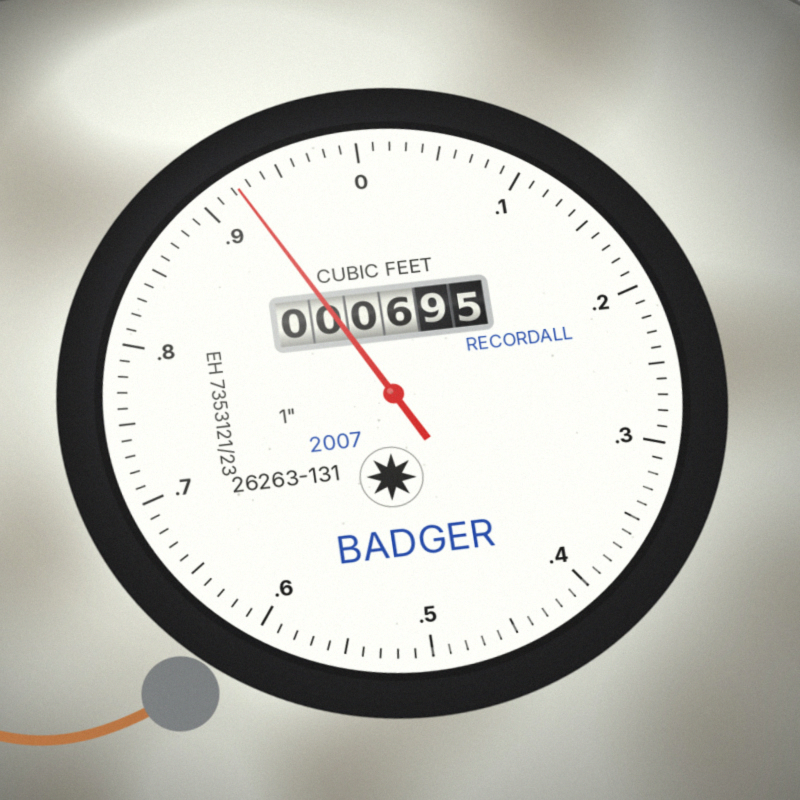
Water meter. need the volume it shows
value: 694.92 ft³
